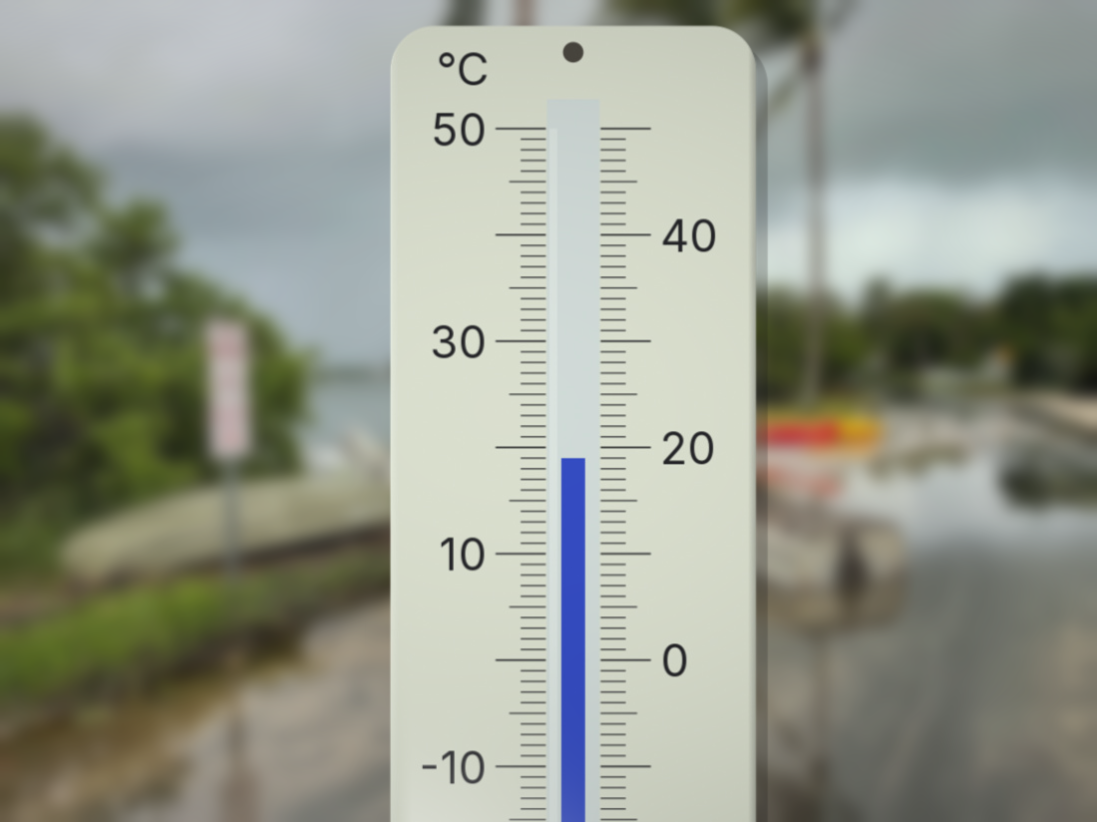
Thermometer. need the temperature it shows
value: 19 °C
